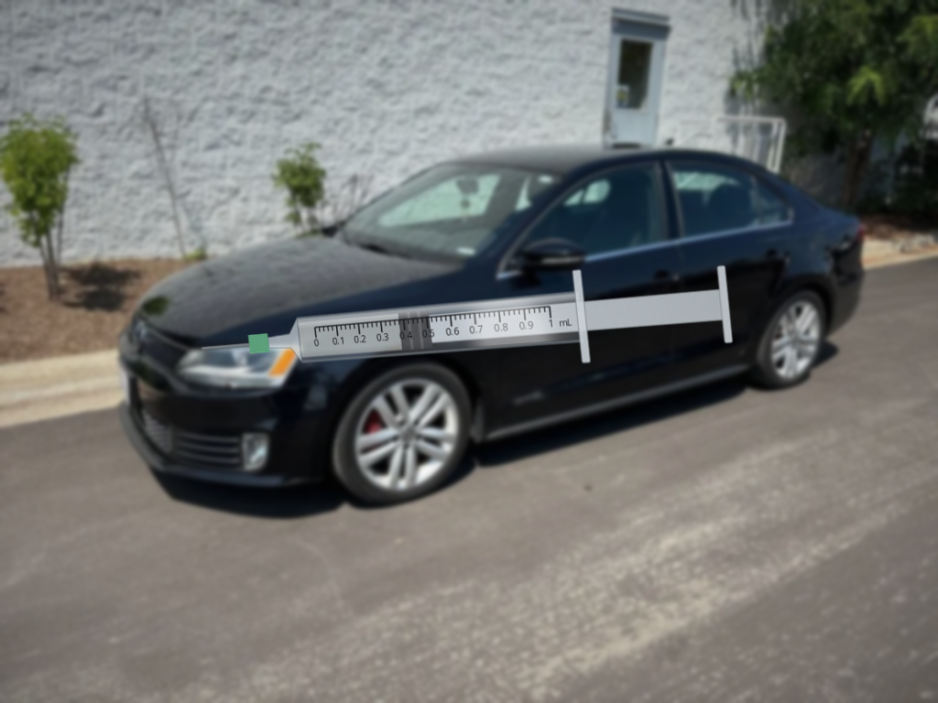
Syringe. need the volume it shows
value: 0.38 mL
